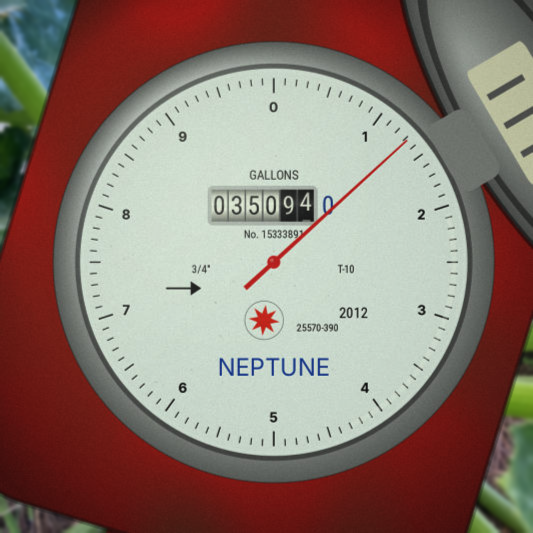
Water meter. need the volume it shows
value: 350941.3 gal
